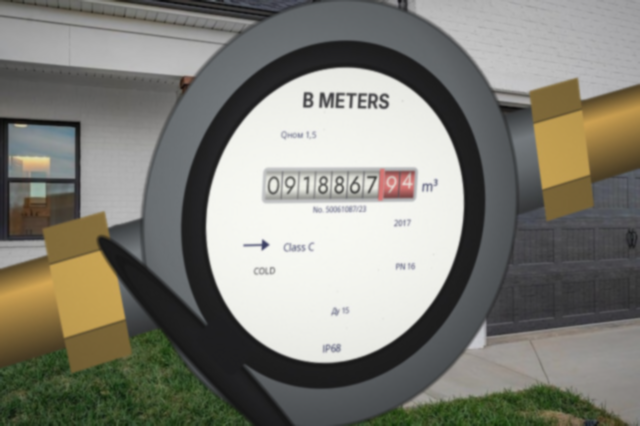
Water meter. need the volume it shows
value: 918867.94 m³
